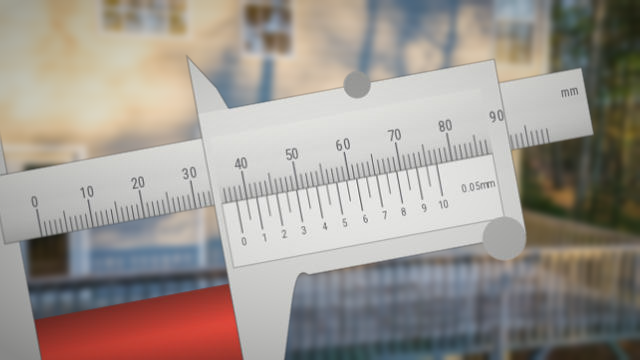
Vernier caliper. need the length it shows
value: 38.0 mm
